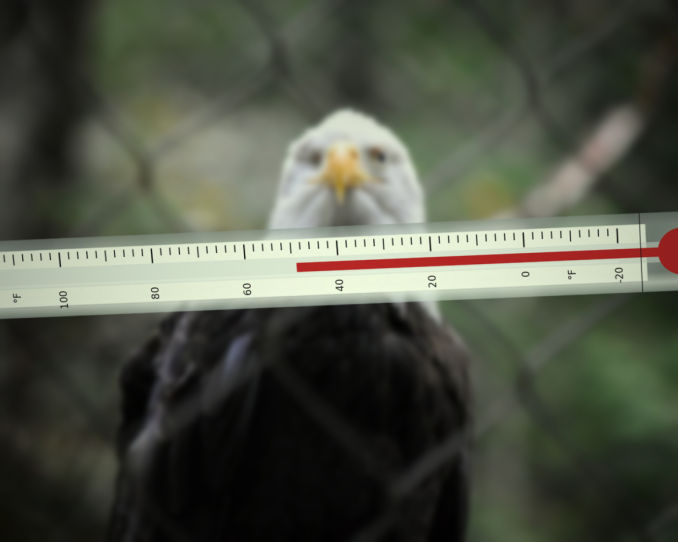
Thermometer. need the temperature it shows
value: 49 °F
